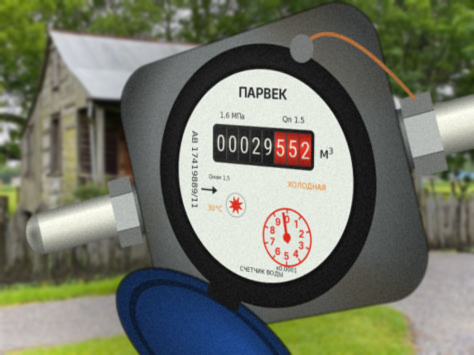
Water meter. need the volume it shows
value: 29.5519 m³
